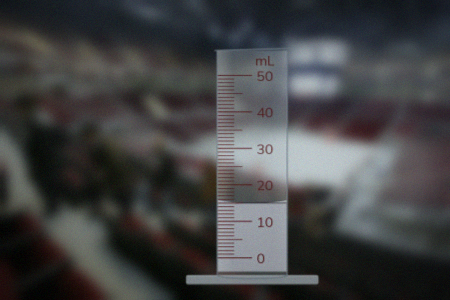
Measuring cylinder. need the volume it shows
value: 15 mL
